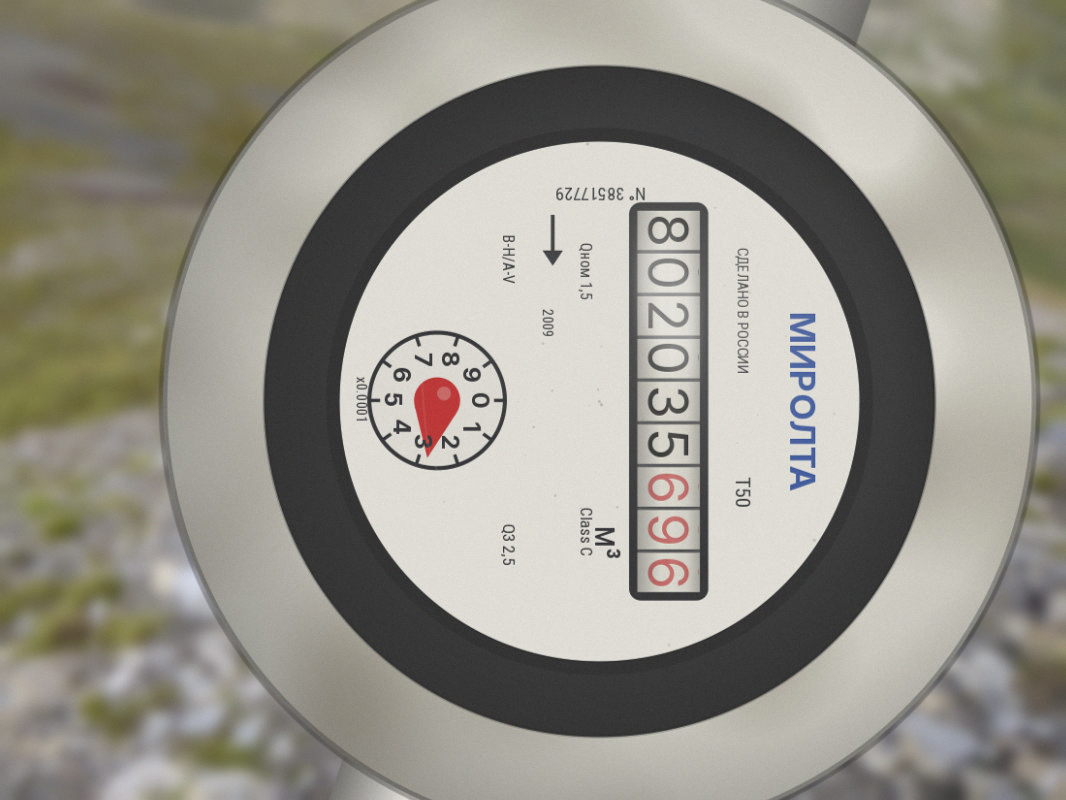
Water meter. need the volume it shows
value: 802035.6962 m³
